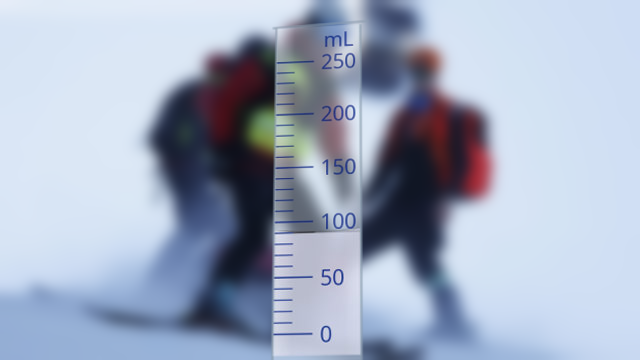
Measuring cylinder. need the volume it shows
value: 90 mL
